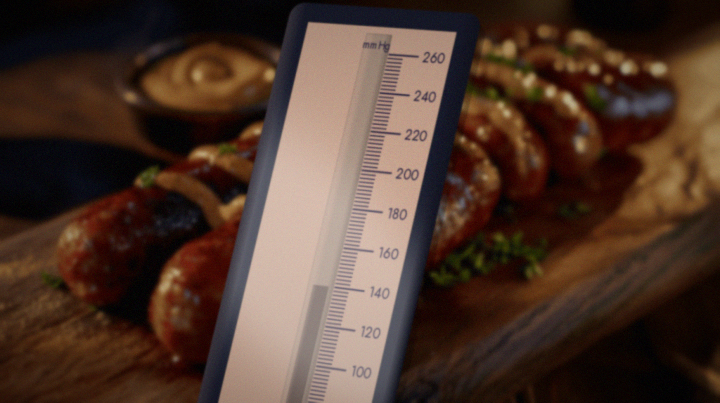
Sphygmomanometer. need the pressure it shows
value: 140 mmHg
